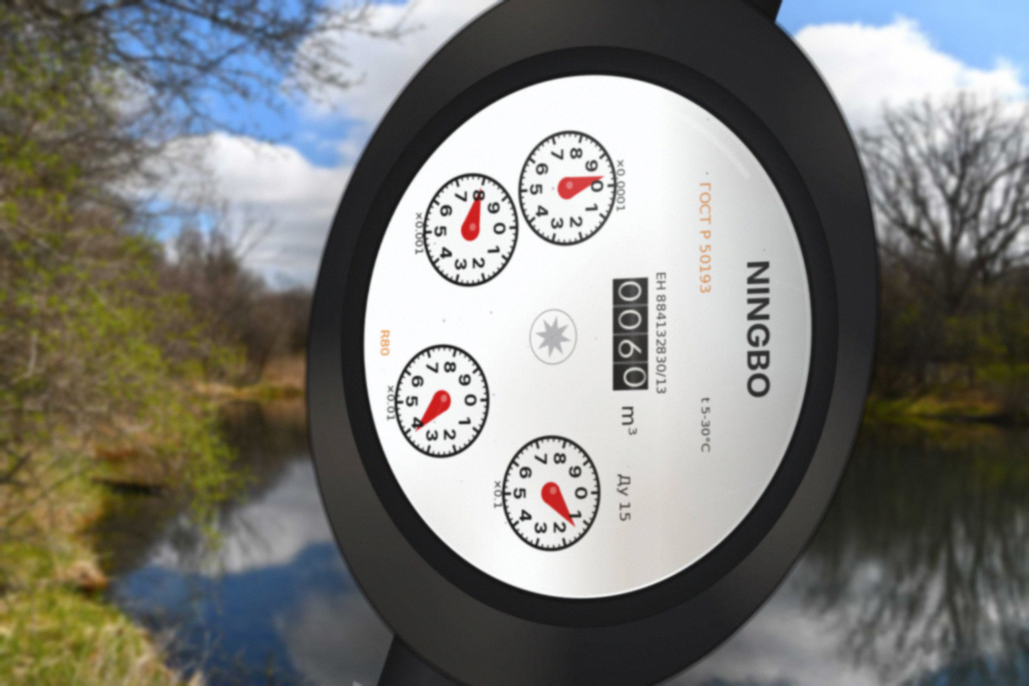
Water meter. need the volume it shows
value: 60.1379 m³
